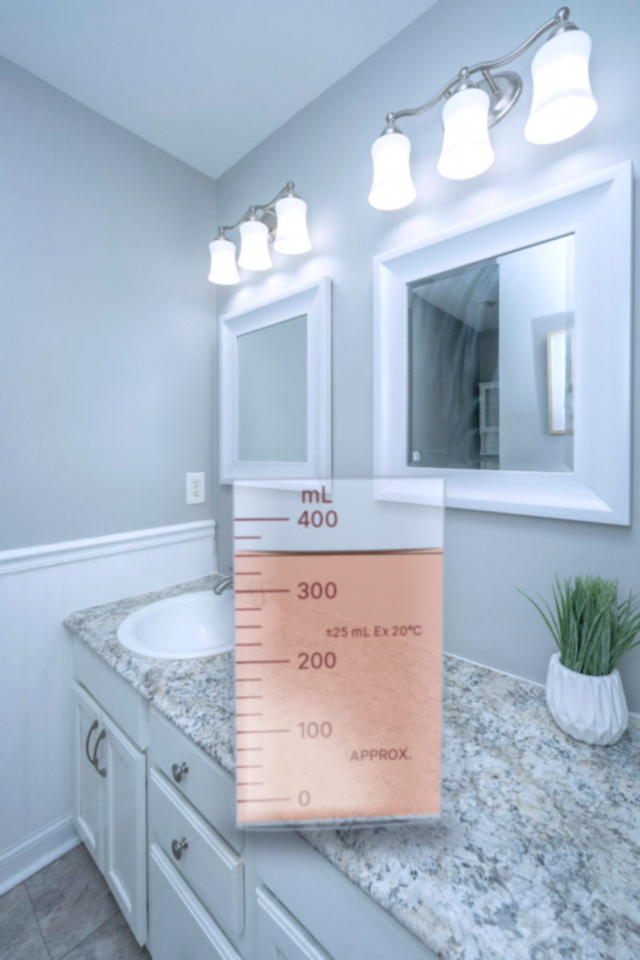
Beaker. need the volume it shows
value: 350 mL
